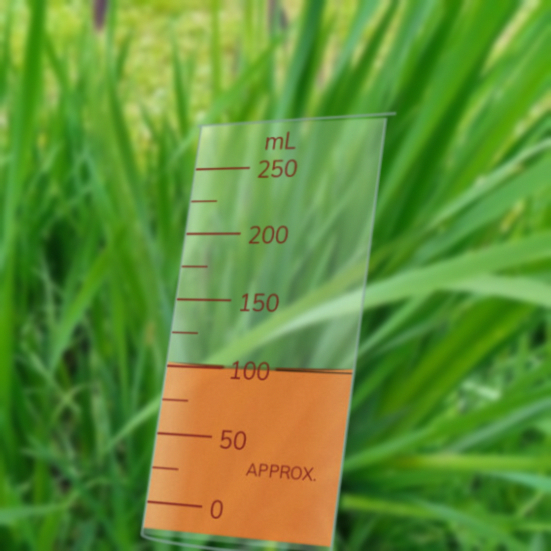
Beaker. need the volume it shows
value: 100 mL
